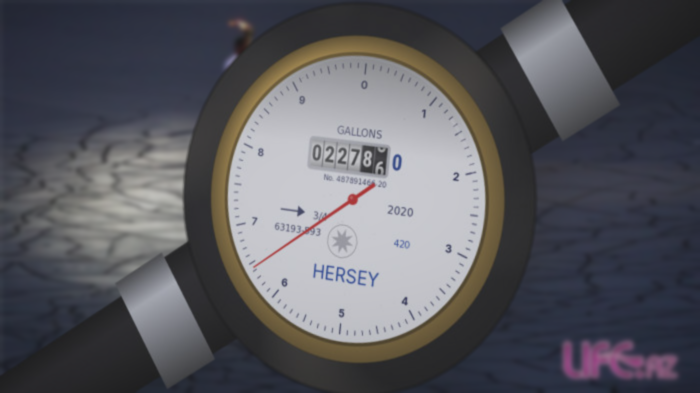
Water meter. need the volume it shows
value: 227856.4 gal
